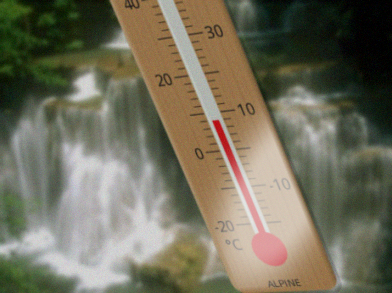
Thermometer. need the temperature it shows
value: 8 °C
